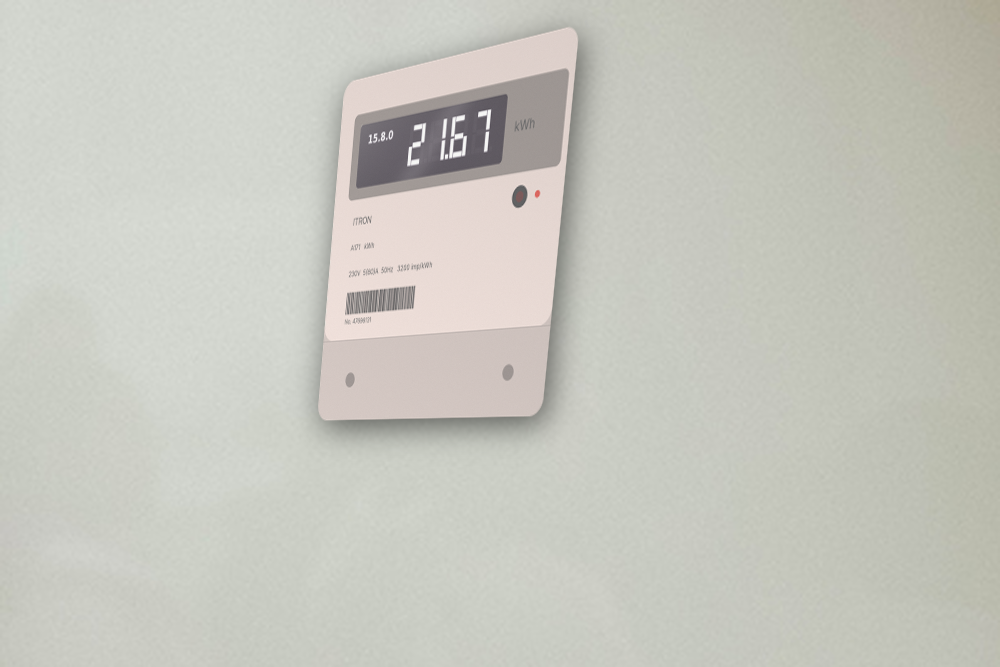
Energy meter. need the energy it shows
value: 21.67 kWh
